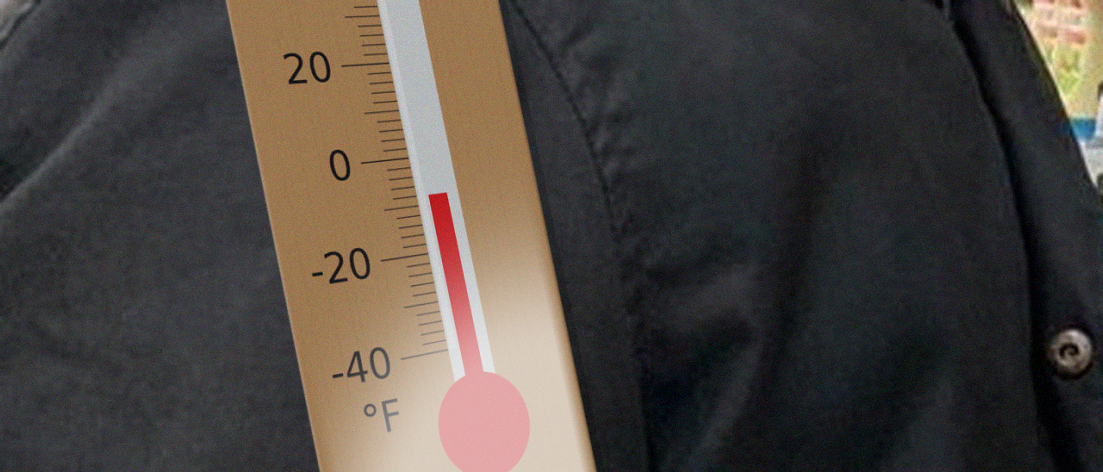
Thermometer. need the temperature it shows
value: -8 °F
